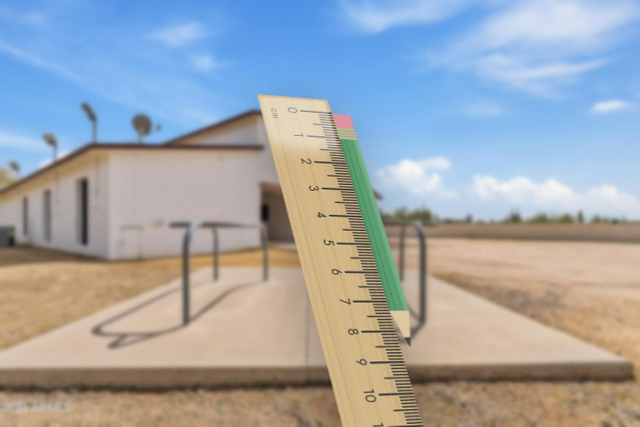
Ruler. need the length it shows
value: 8.5 cm
